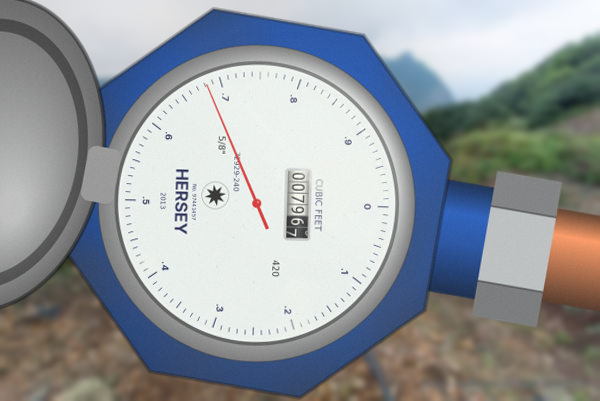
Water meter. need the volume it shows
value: 7966.68 ft³
